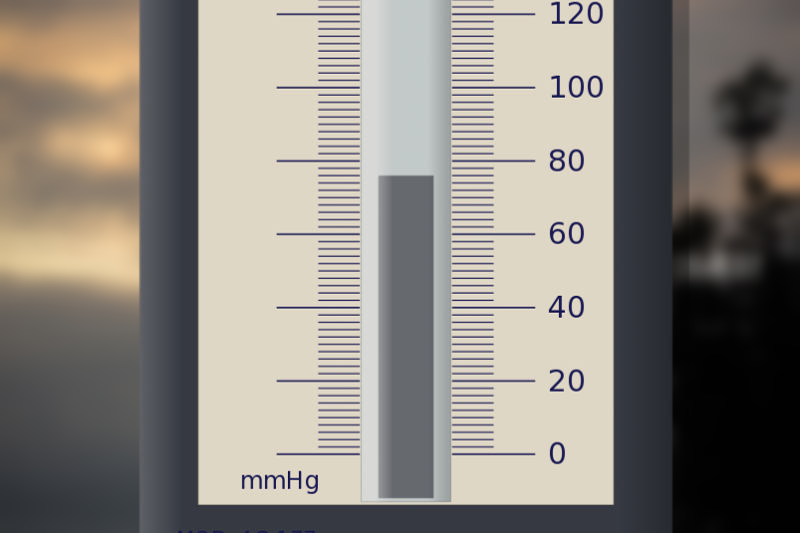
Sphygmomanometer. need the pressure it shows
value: 76 mmHg
